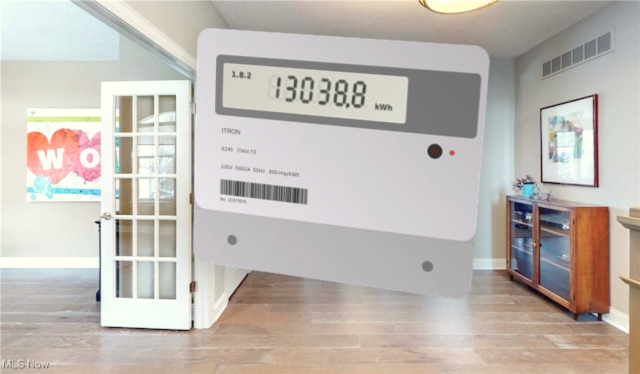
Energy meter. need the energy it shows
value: 13038.8 kWh
